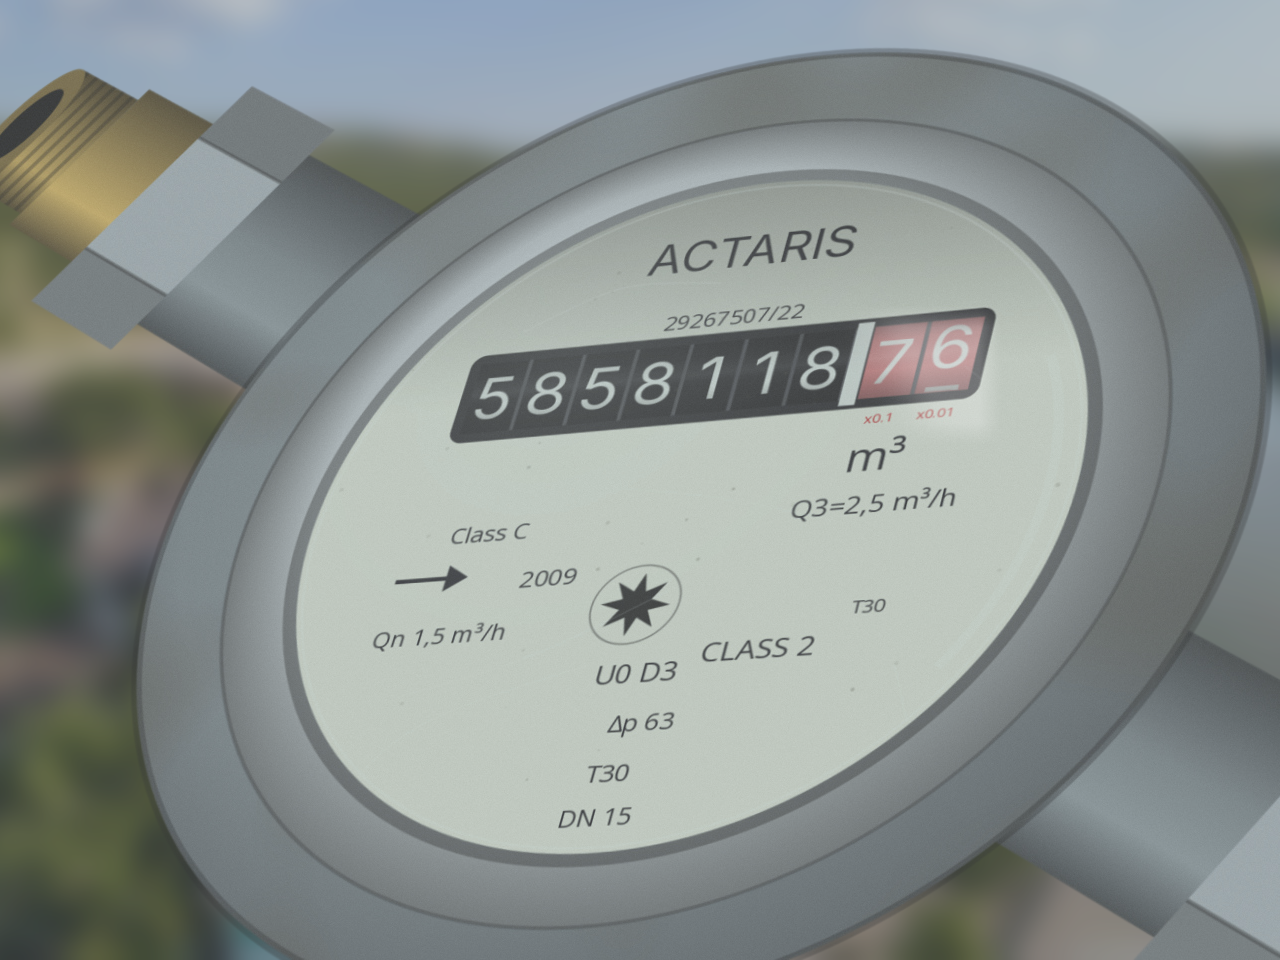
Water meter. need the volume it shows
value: 5858118.76 m³
